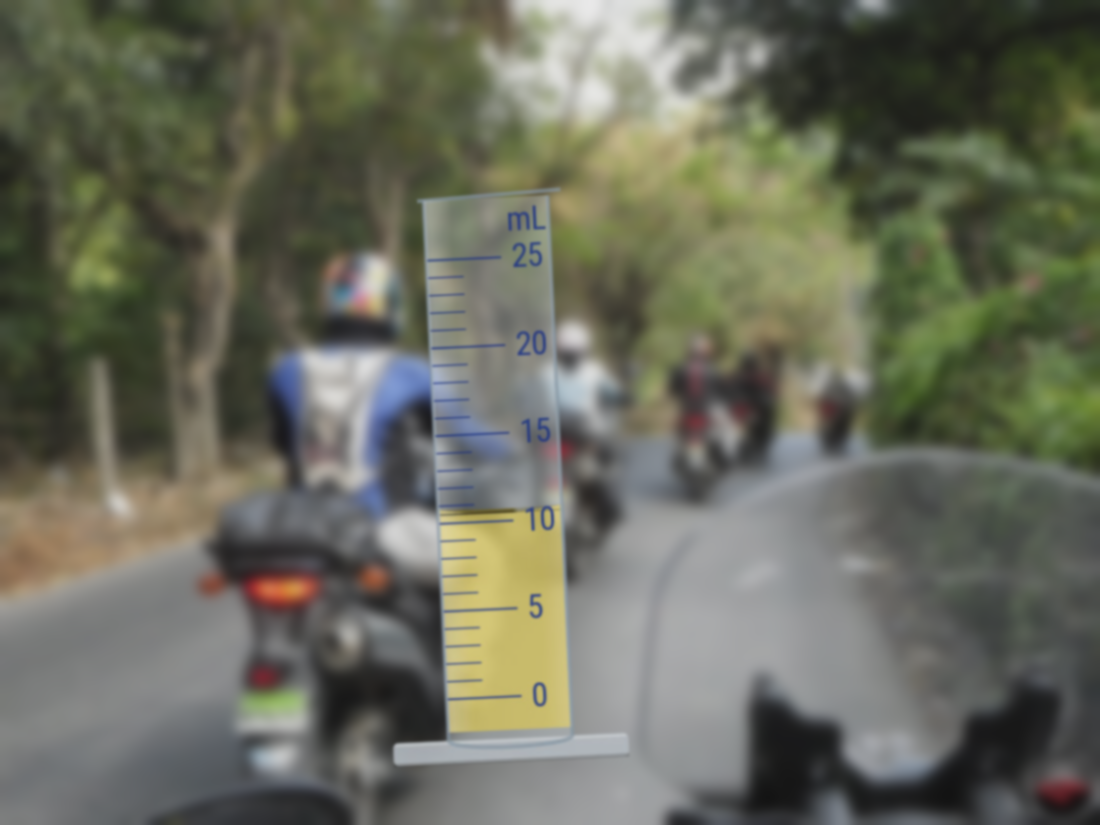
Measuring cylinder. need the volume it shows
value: 10.5 mL
